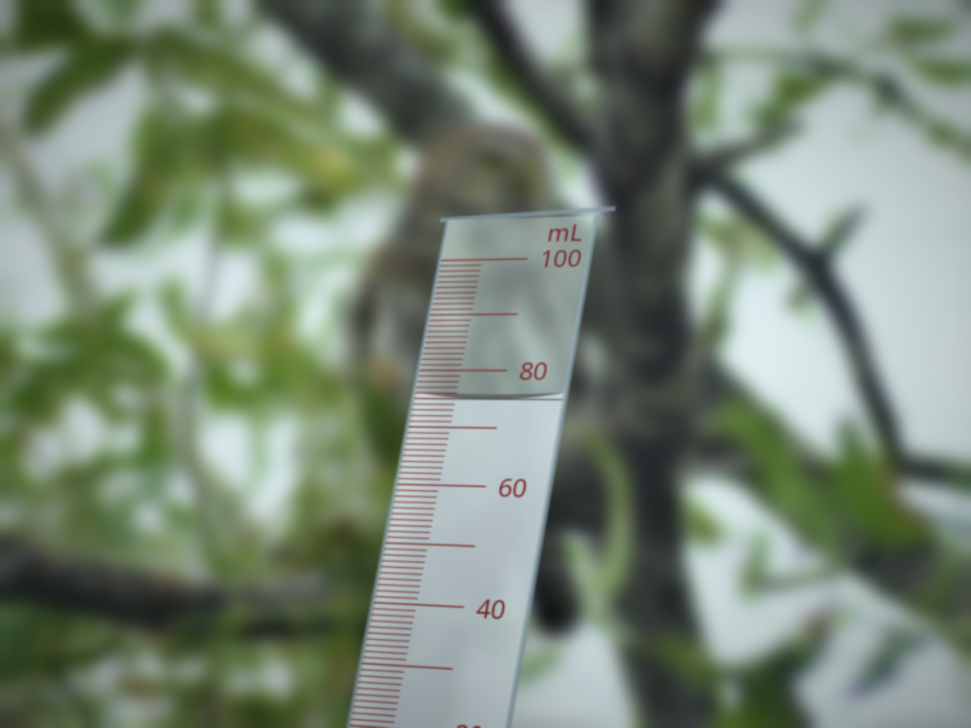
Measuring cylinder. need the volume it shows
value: 75 mL
